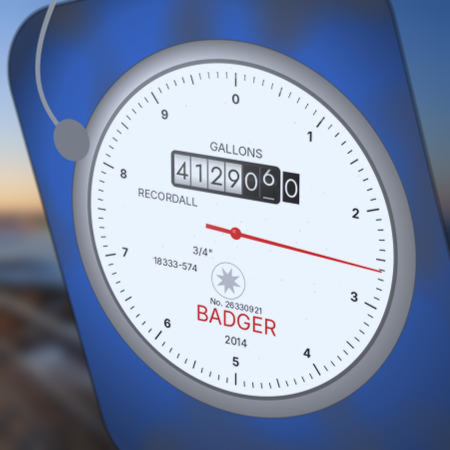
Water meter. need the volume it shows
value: 4129062.6 gal
